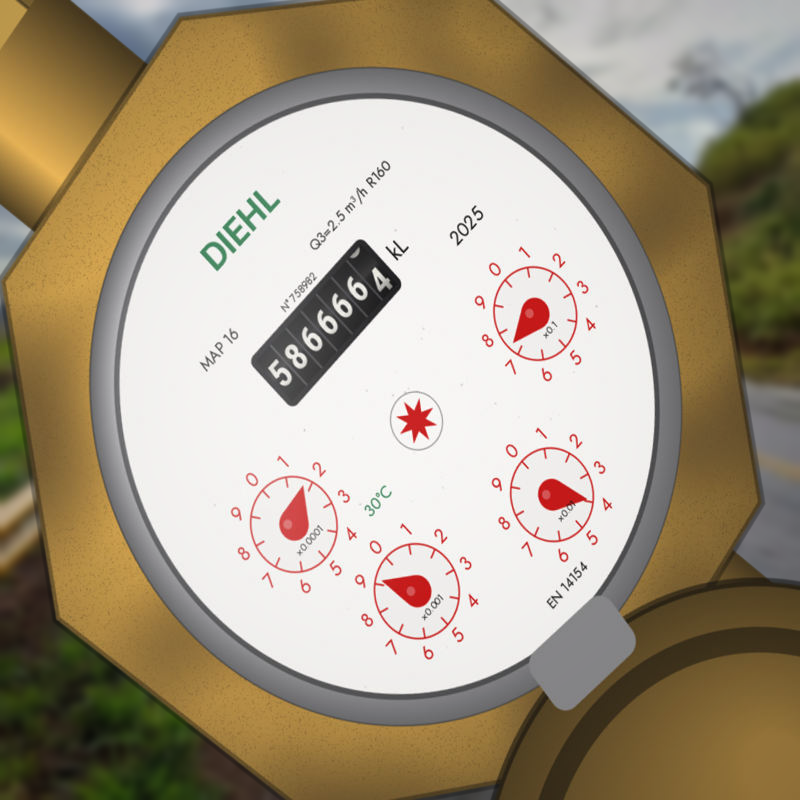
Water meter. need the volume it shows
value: 5866663.7391 kL
